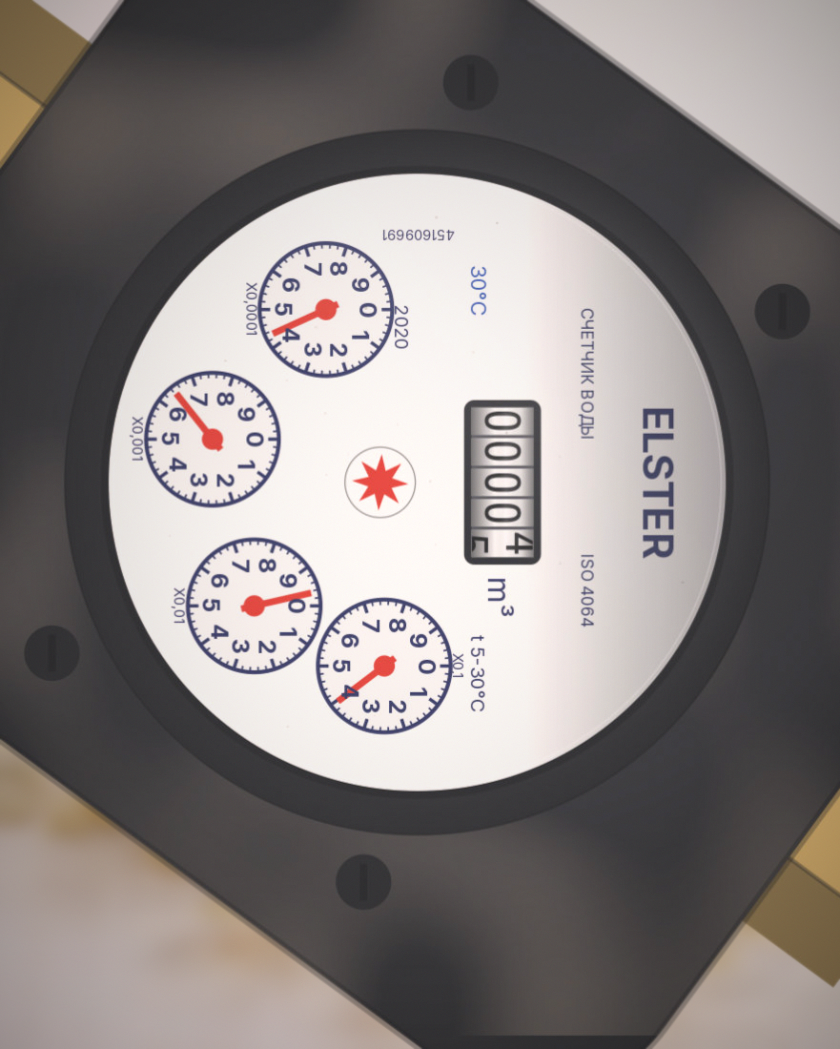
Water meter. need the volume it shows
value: 4.3964 m³
